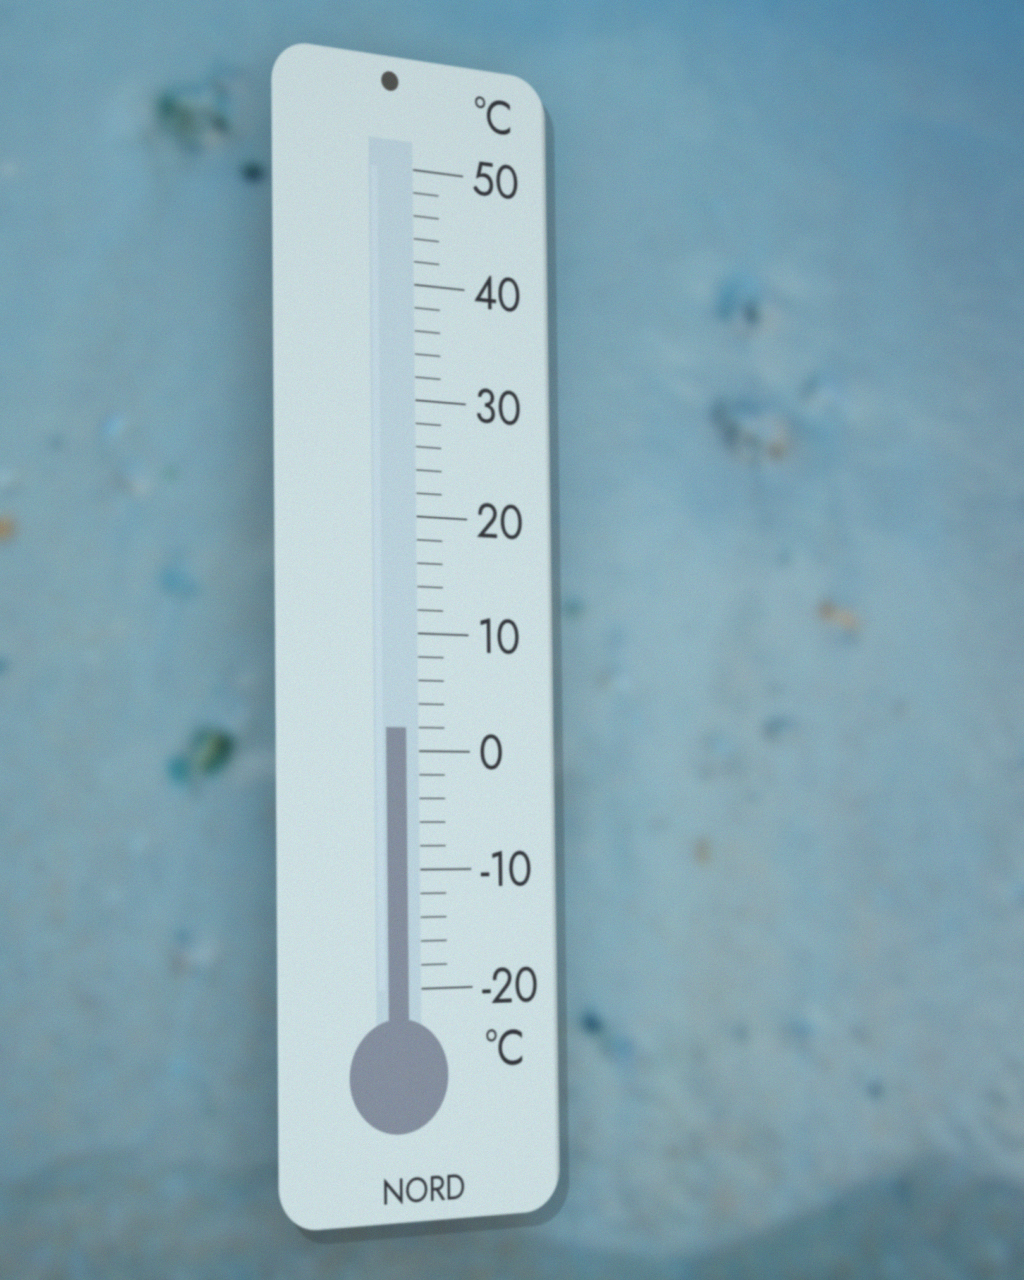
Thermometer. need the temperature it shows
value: 2 °C
